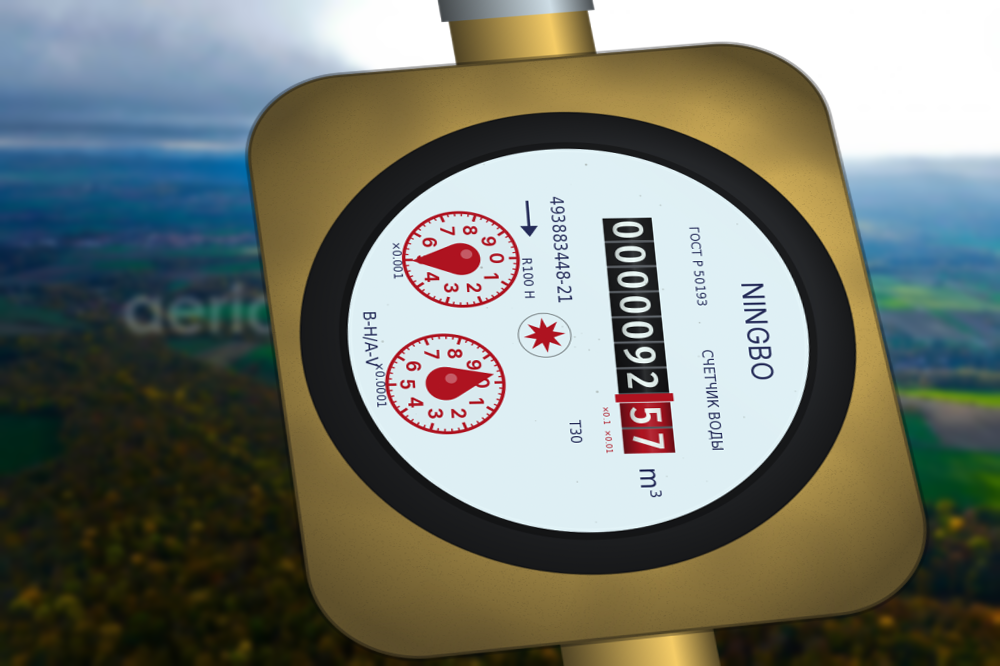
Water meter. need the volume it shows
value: 92.5749 m³
